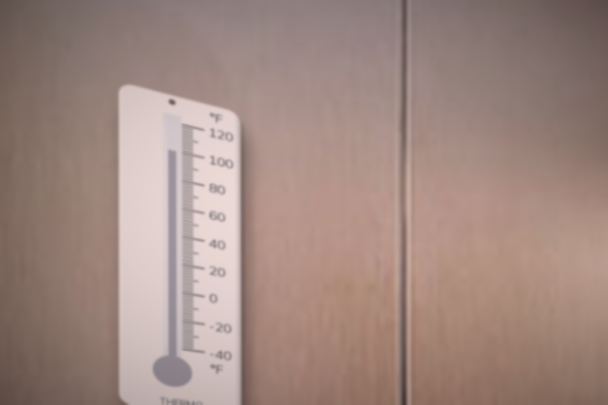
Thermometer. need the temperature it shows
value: 100 °F
